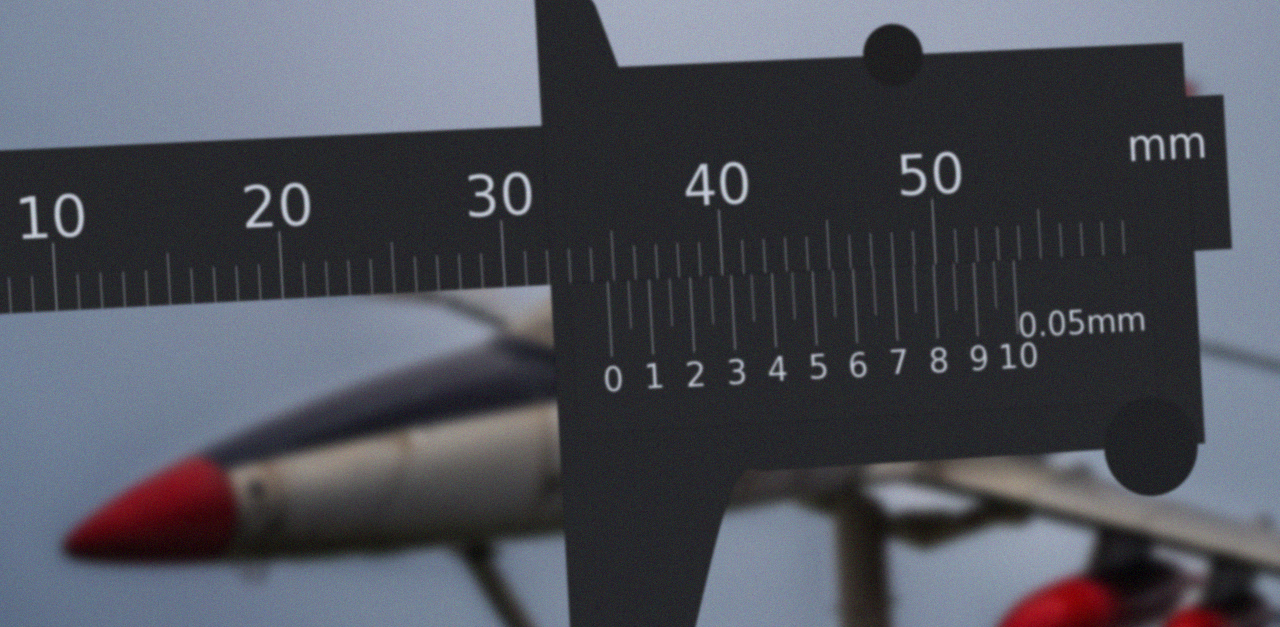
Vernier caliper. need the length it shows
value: 34.7 mm
